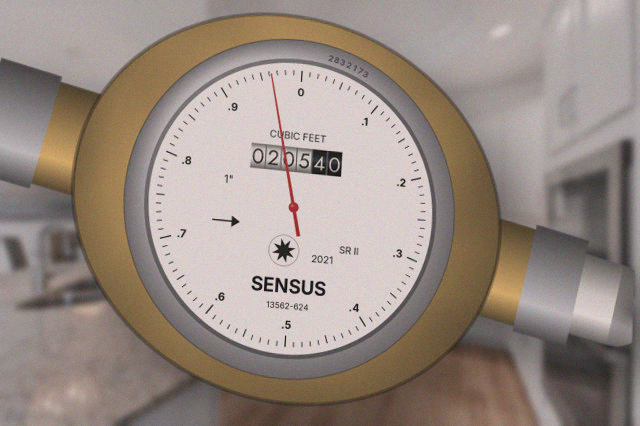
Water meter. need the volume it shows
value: 20539.96 ft³
